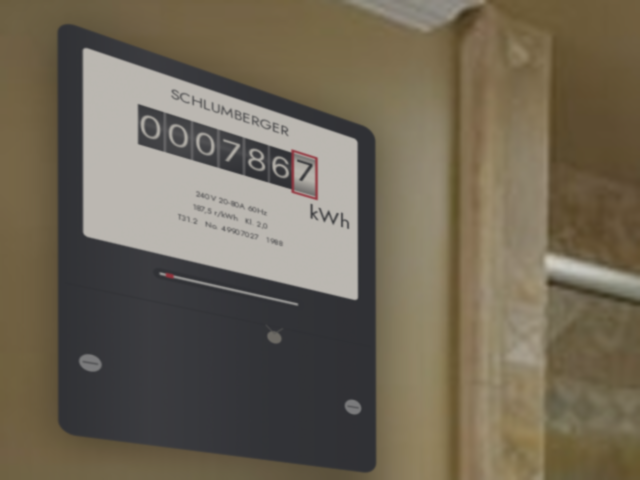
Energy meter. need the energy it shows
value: 786.7 kWh
